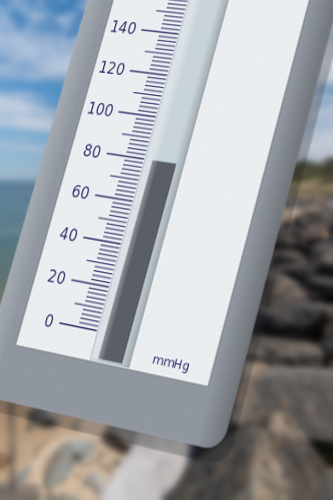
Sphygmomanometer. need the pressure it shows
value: 80 mmHg
